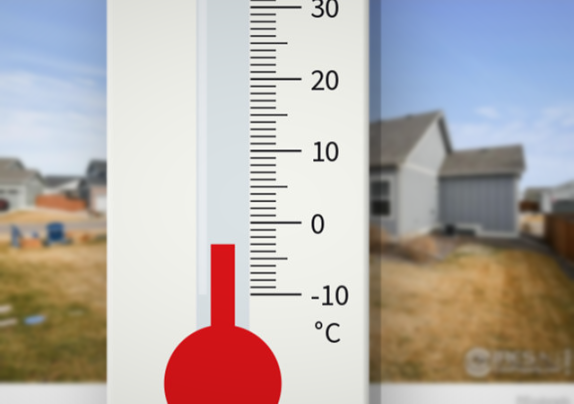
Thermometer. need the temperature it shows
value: -3 °C
